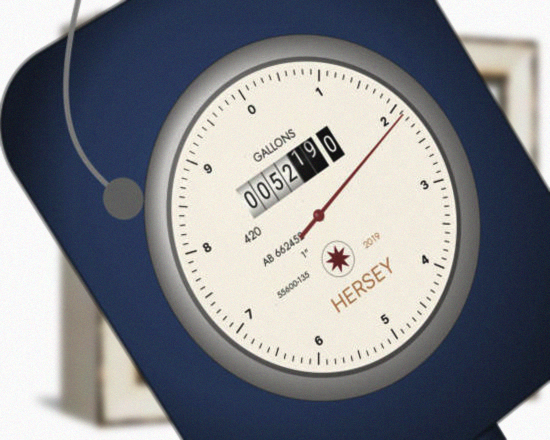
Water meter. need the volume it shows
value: 52192.1 gal
